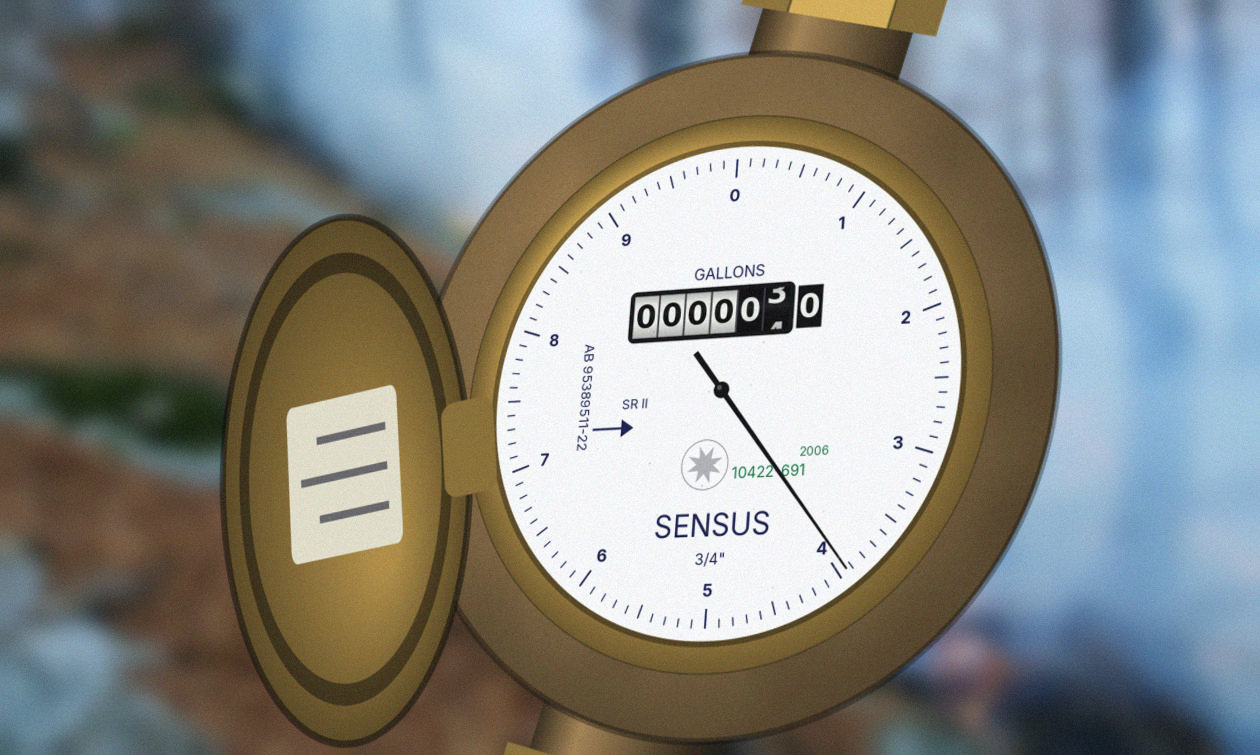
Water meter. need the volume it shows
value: 33.9 gal
